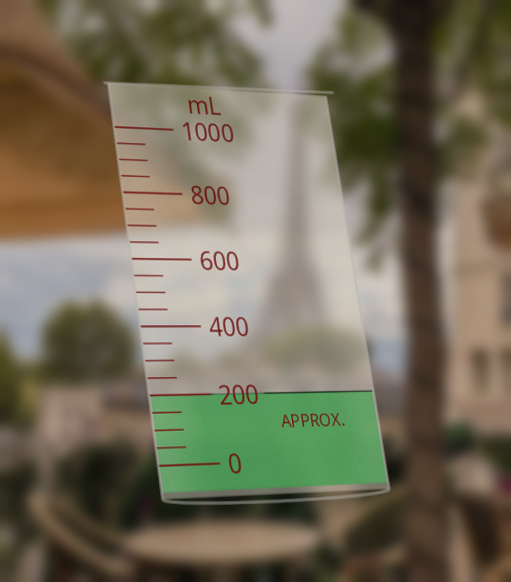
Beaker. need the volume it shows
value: 200 mL
